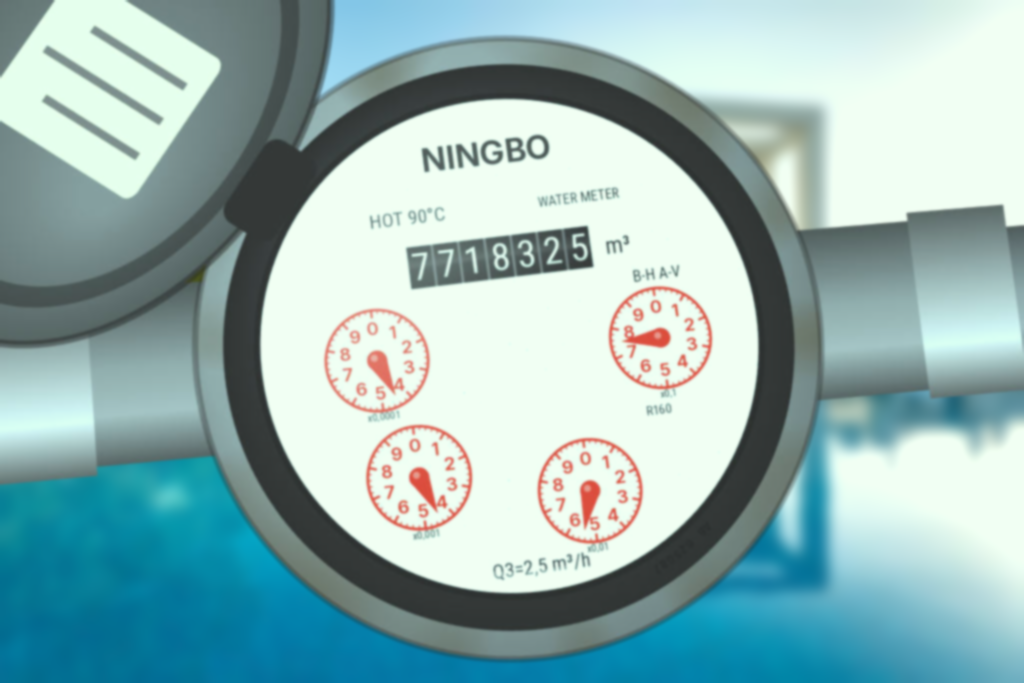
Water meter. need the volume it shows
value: 7718325.7544 m³
